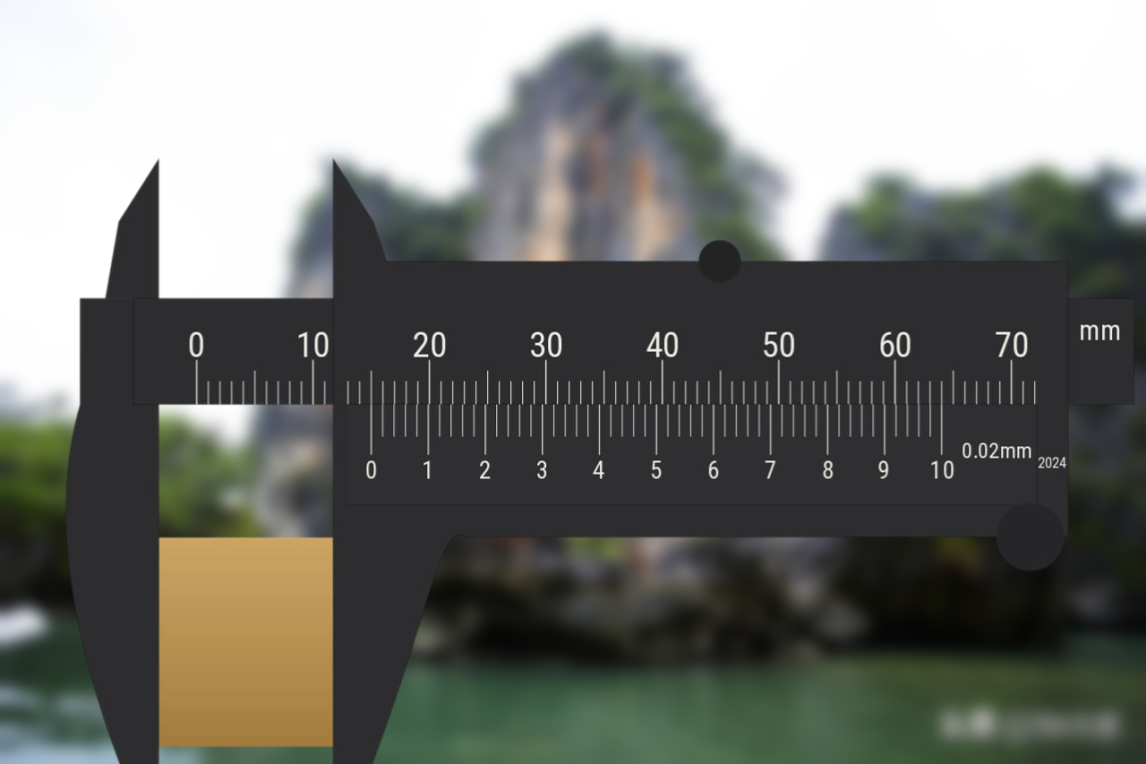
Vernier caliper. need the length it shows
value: 15.0 mm
